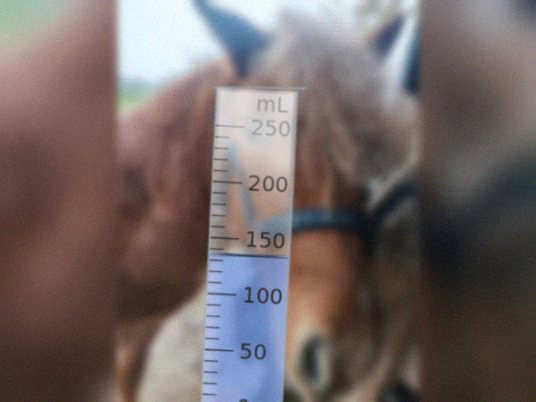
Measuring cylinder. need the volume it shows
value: 135 mL
